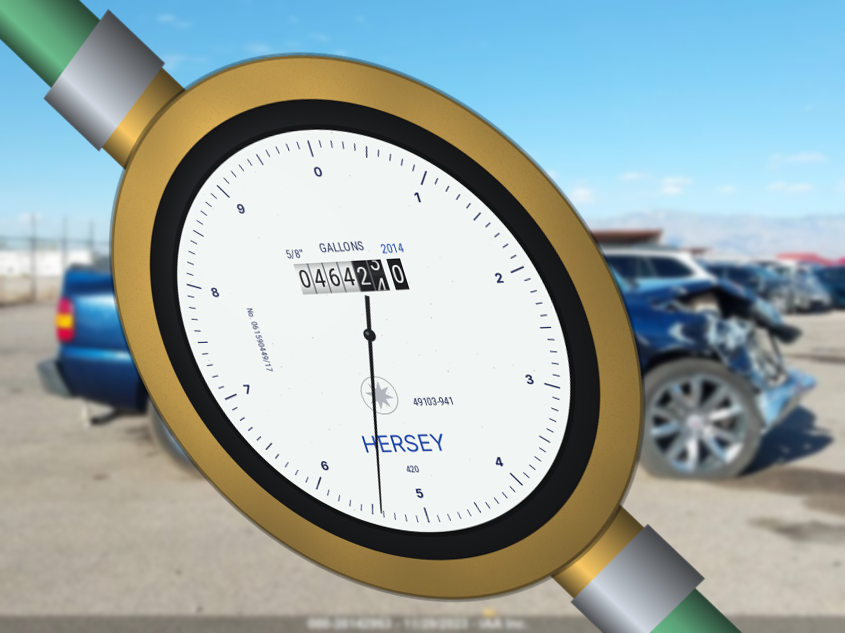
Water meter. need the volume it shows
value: 464235.4 gal
